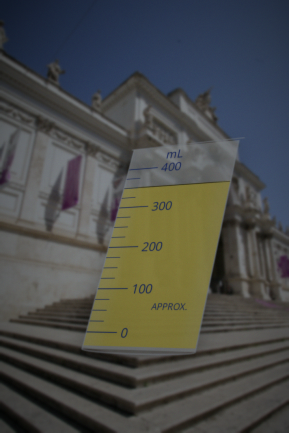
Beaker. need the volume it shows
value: 350 mL
